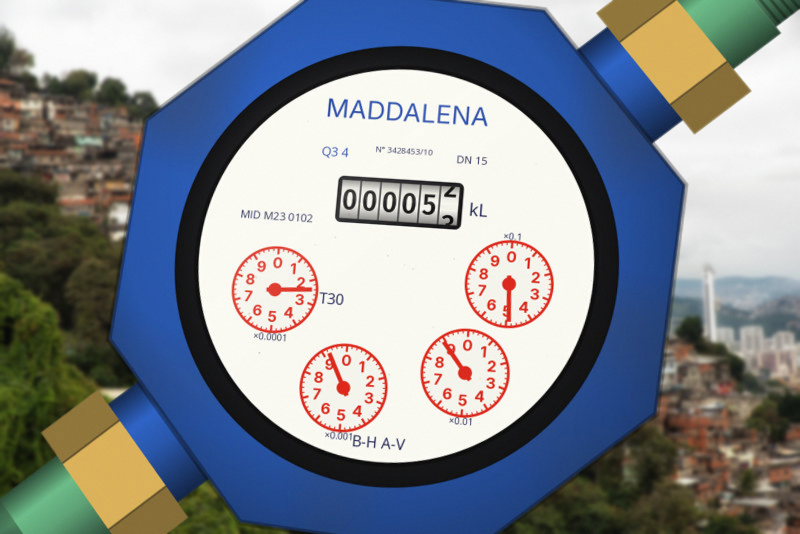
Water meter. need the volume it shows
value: 52.4892 kL
